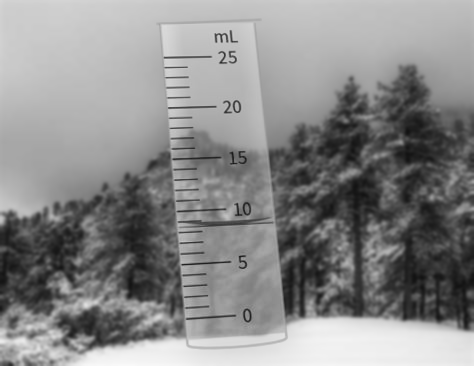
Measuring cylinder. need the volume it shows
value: 8.5 mL
